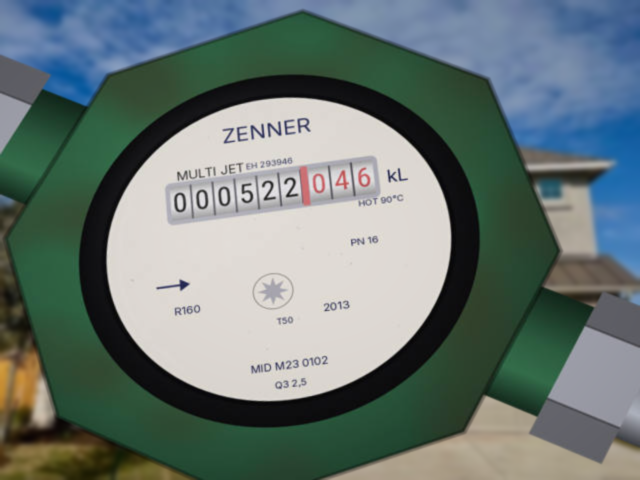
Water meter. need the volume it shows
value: 522.046 kL
